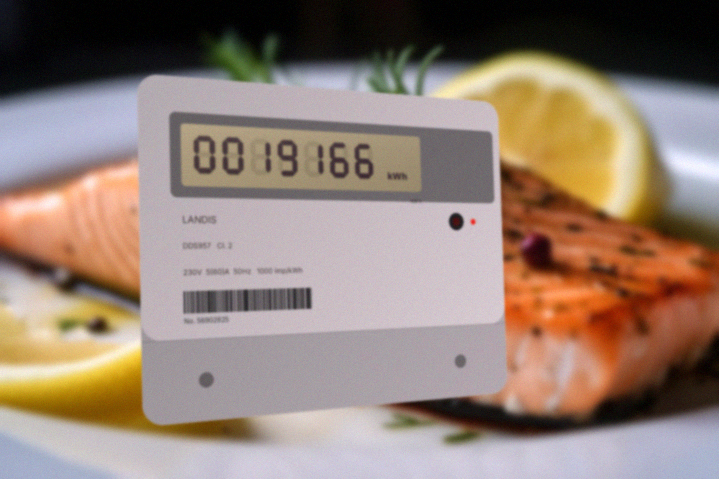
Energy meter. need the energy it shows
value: 19166 kWh
